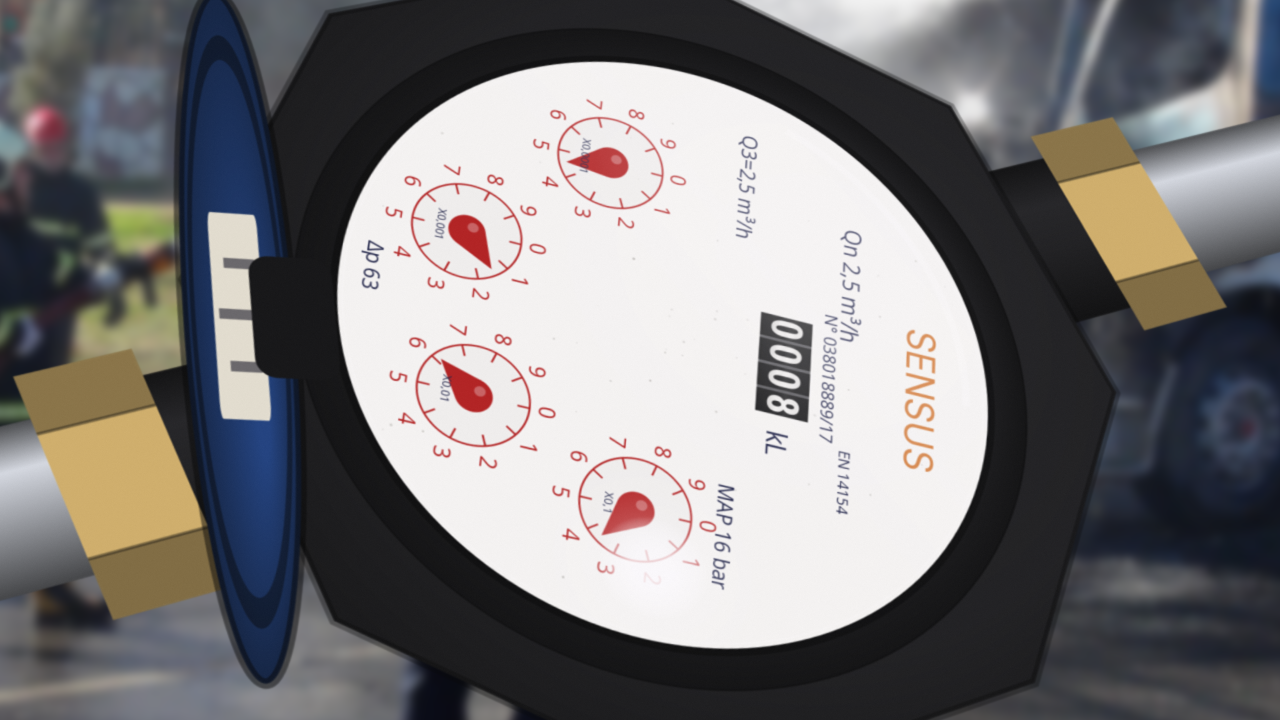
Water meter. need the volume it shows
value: 8.3614 kL
